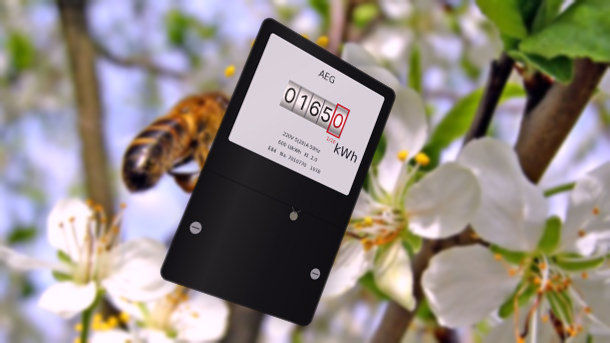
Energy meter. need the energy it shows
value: 165.0 kWh
